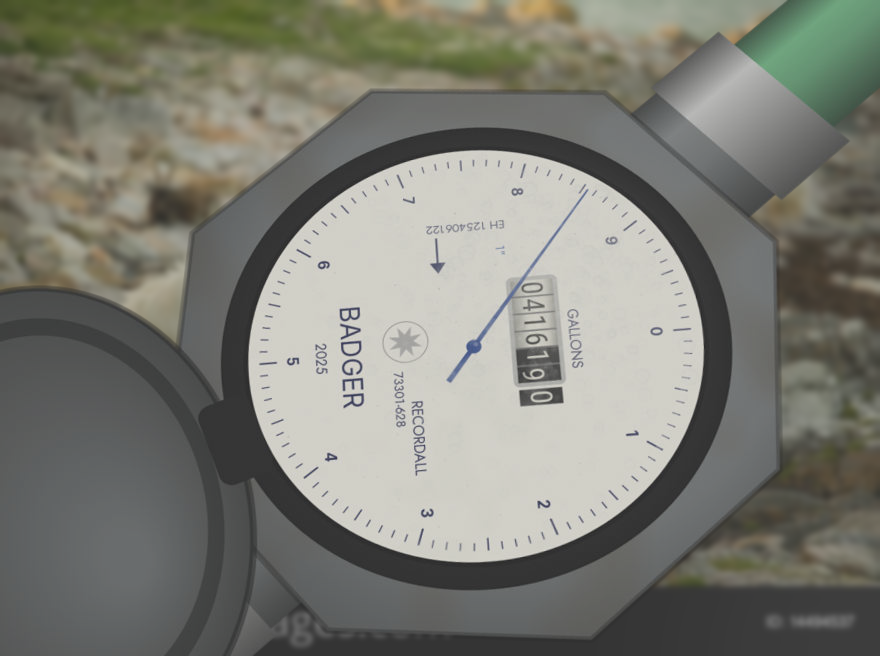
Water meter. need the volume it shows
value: 416188.5 gal
